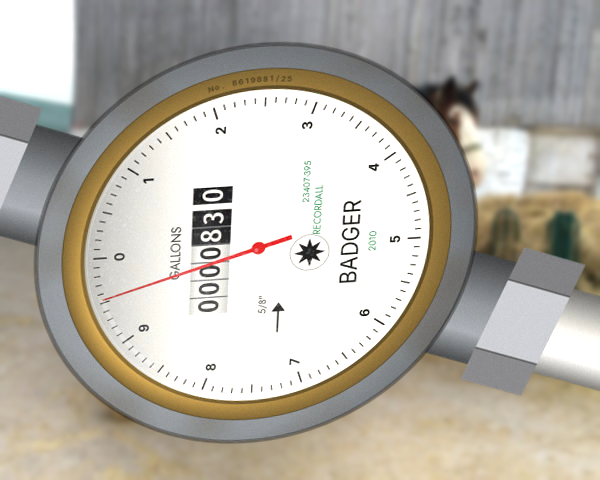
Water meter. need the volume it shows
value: 829.5 gal
